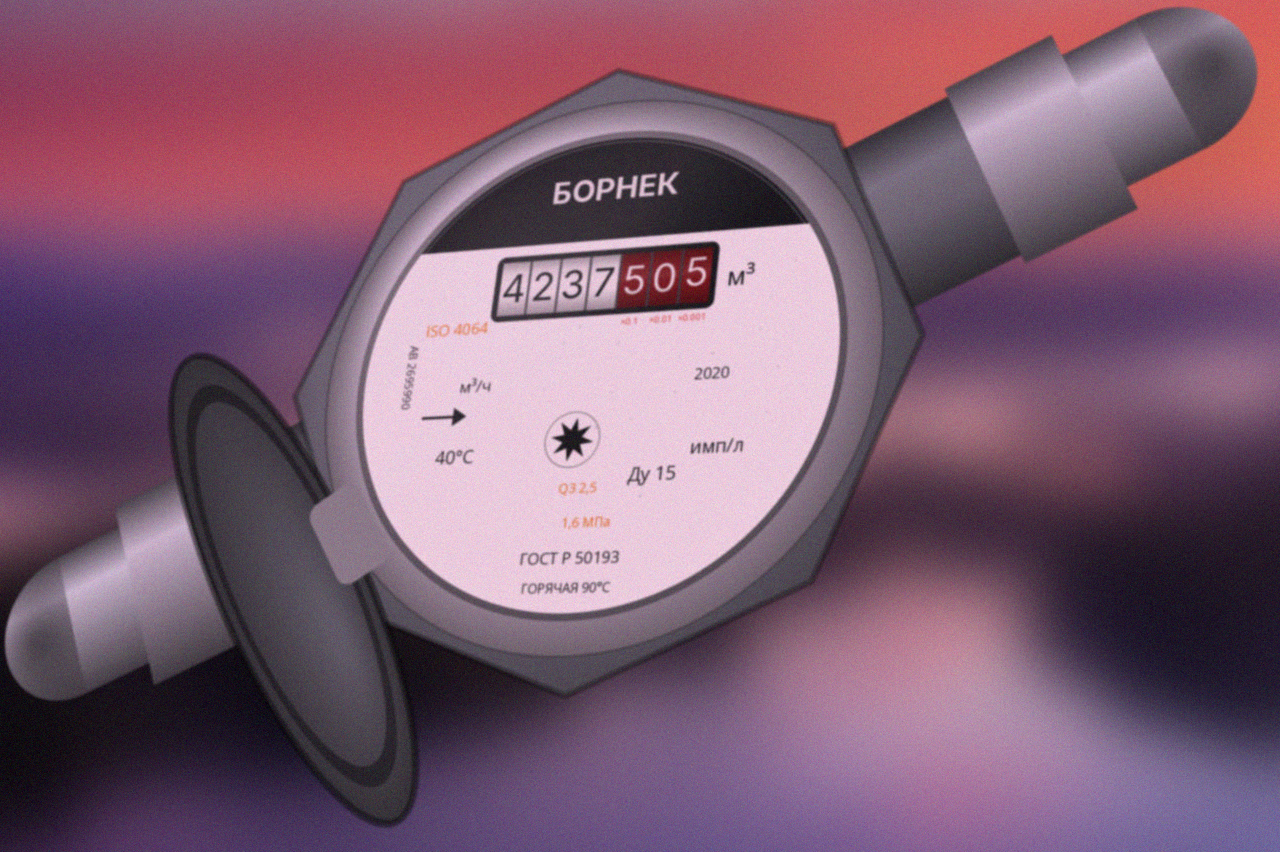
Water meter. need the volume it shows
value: 4237.505 m³
